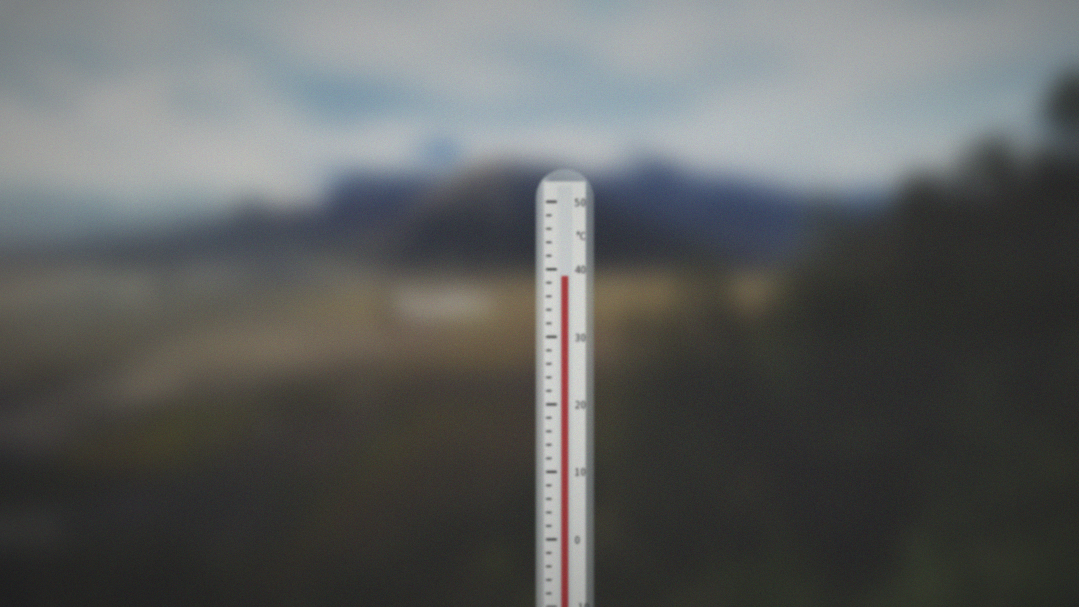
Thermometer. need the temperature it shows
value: 39 °C
